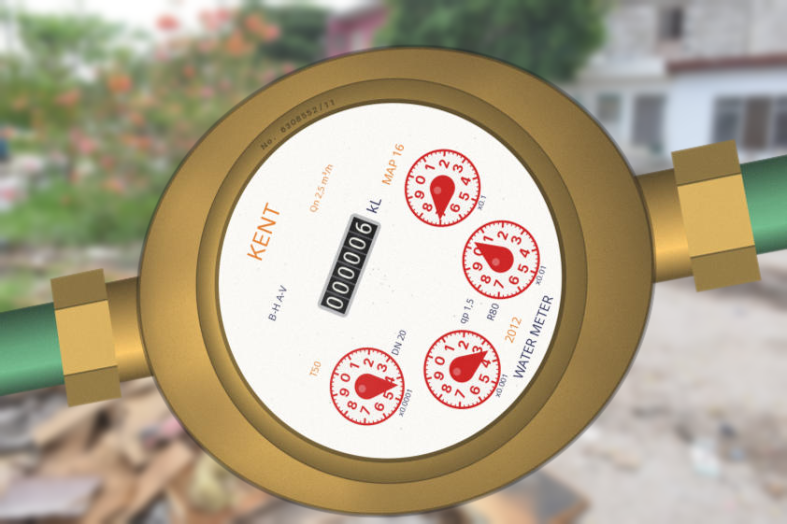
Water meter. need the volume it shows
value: 6.7034 kL
